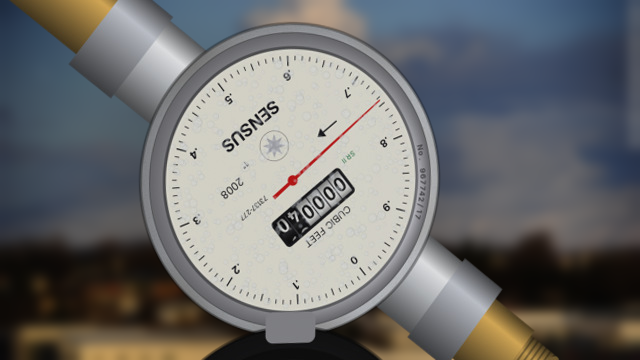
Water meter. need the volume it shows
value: 39.74 ft³
